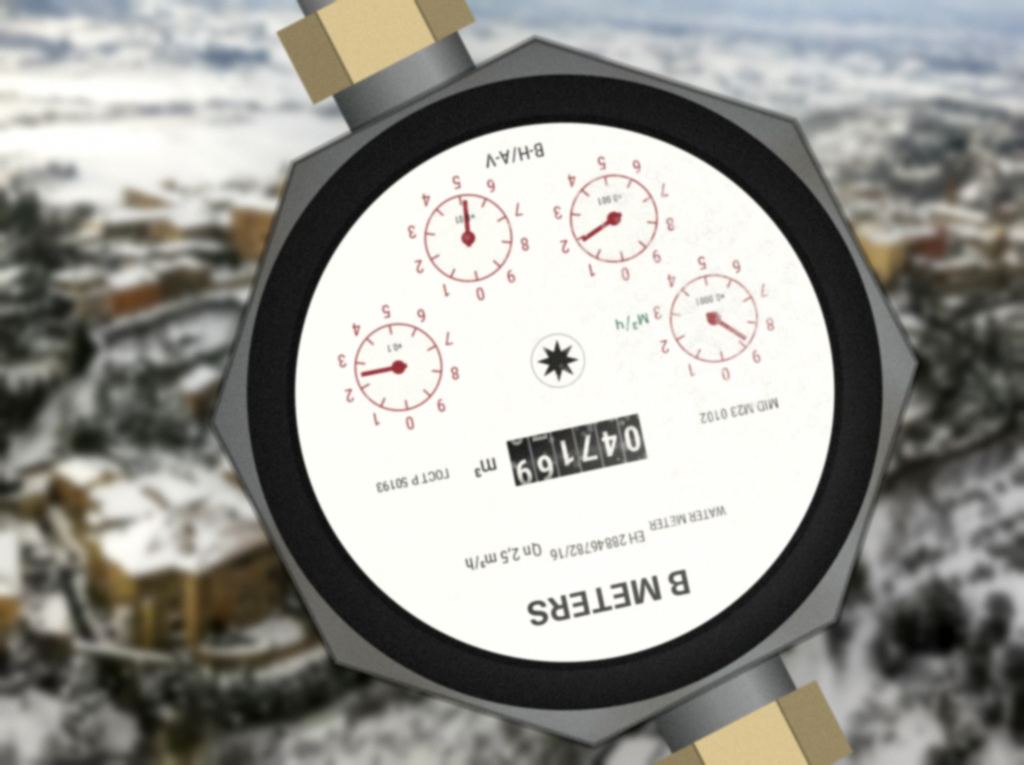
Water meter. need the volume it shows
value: 47169.2518 m³
